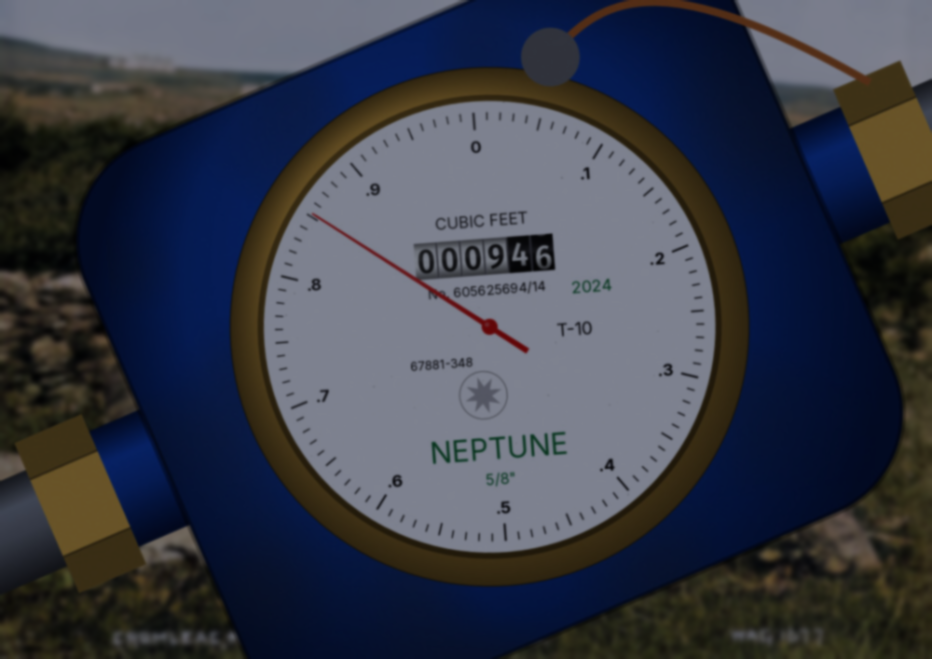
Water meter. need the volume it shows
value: 945.85 ft³
